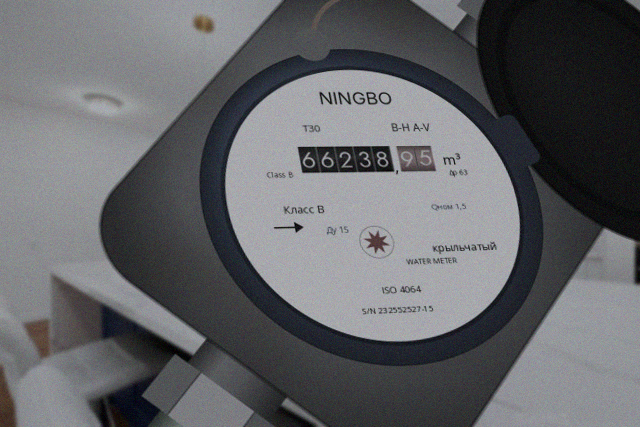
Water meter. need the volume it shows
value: 66238.95 m³
